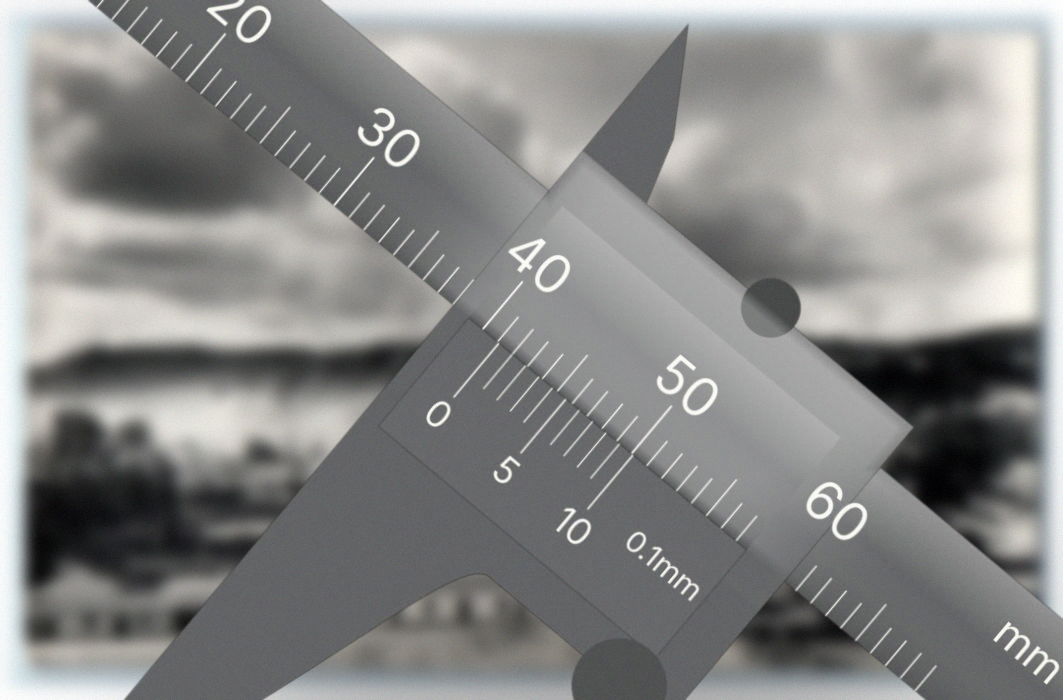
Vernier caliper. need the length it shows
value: 41.1 mm
